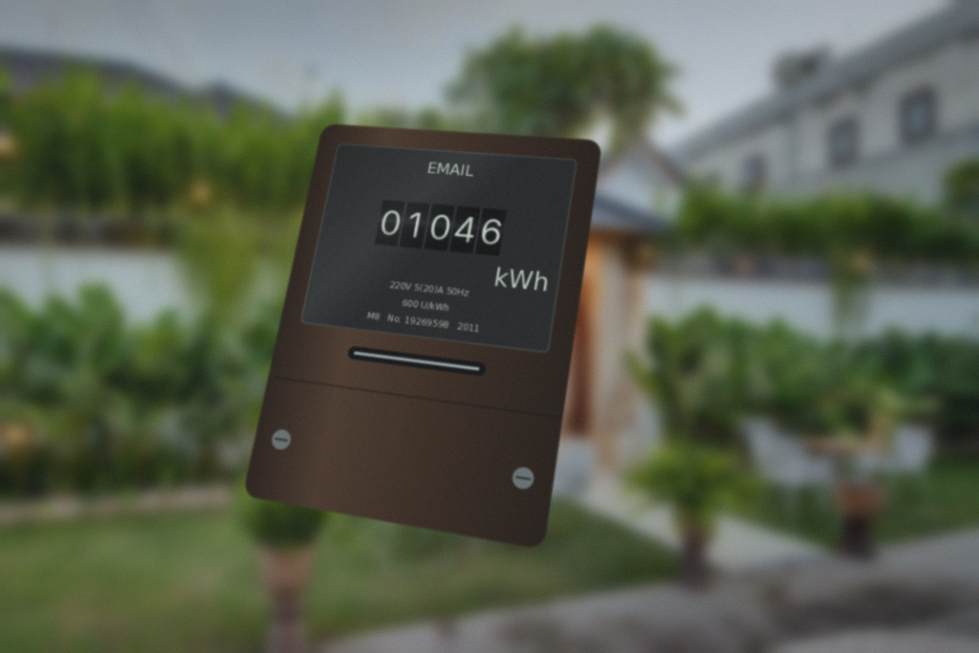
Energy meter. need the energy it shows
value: 1046 kWh
